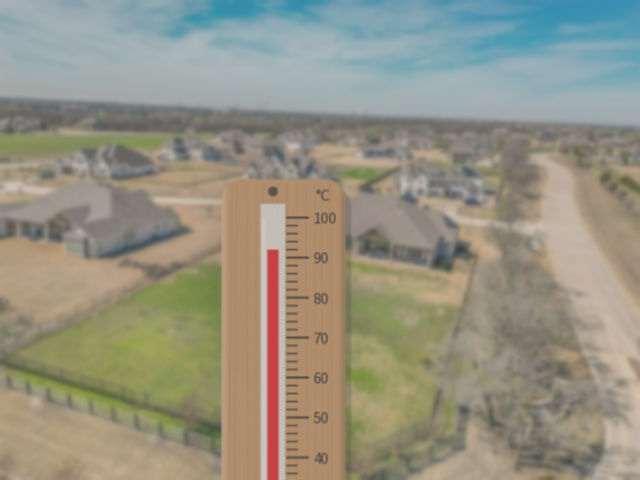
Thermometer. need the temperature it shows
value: 92 °C
